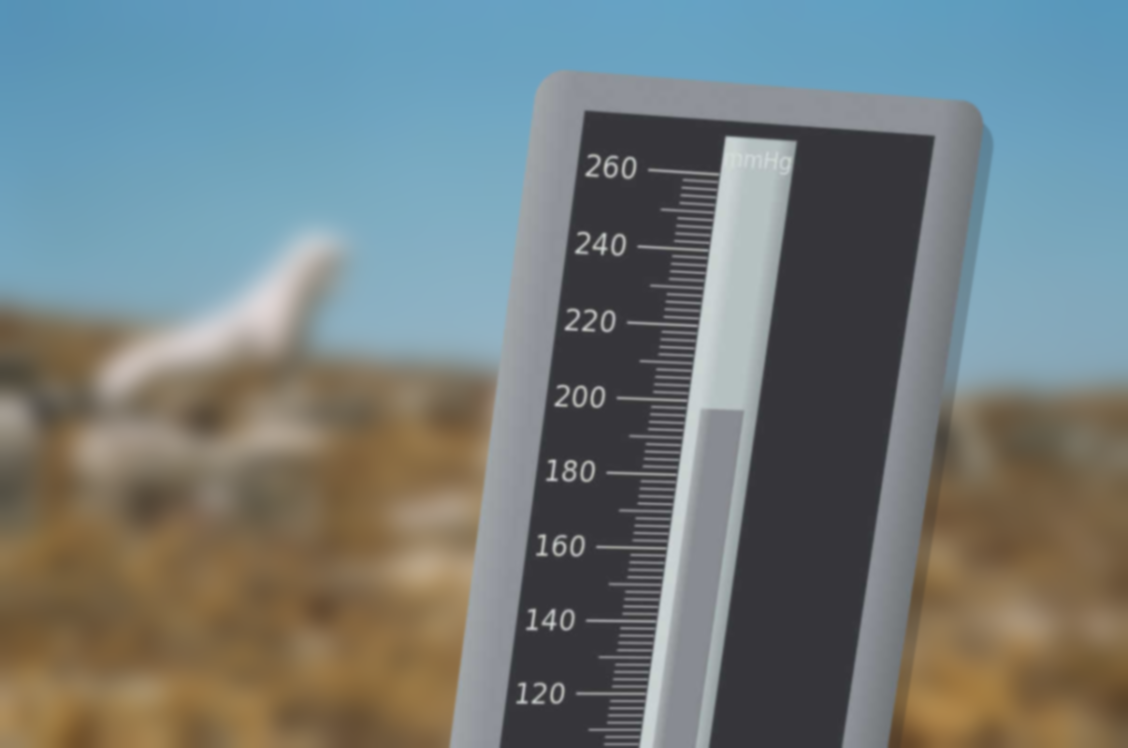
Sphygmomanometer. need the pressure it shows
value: 198 mmHg
